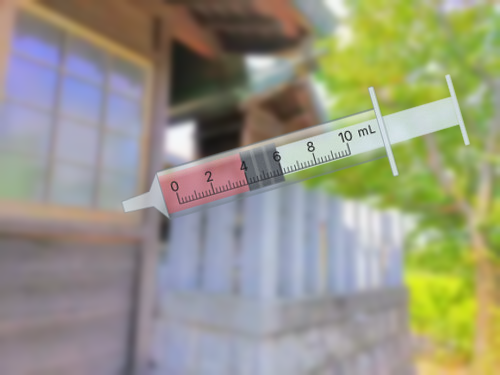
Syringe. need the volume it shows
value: 4 mL
